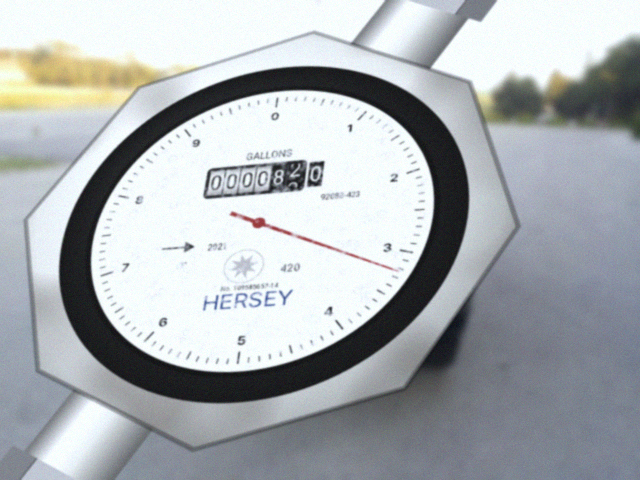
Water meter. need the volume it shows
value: 823.2 gal
